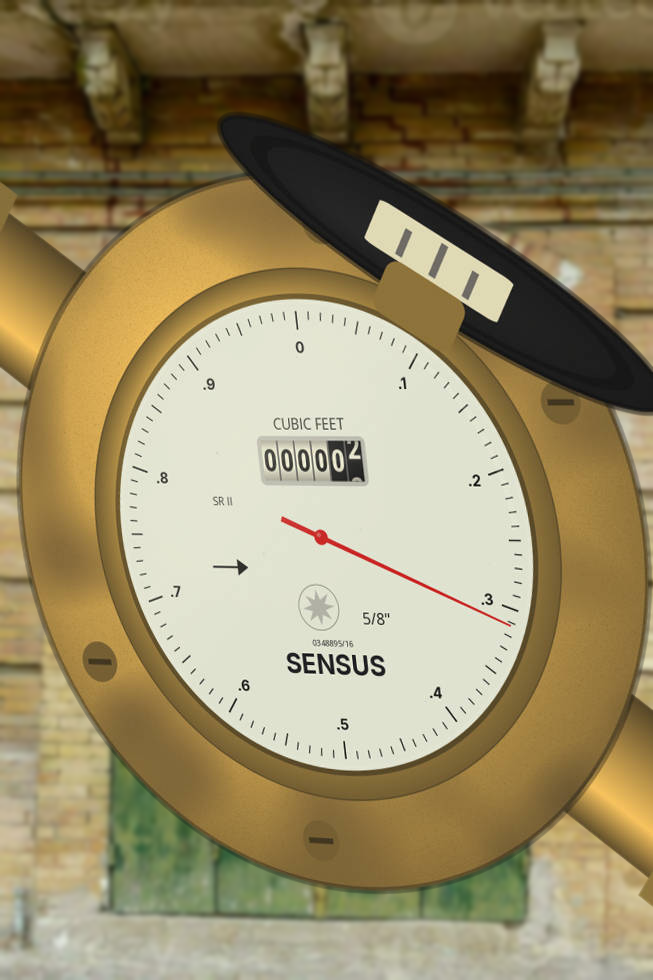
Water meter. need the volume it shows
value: 2.31 ft³
